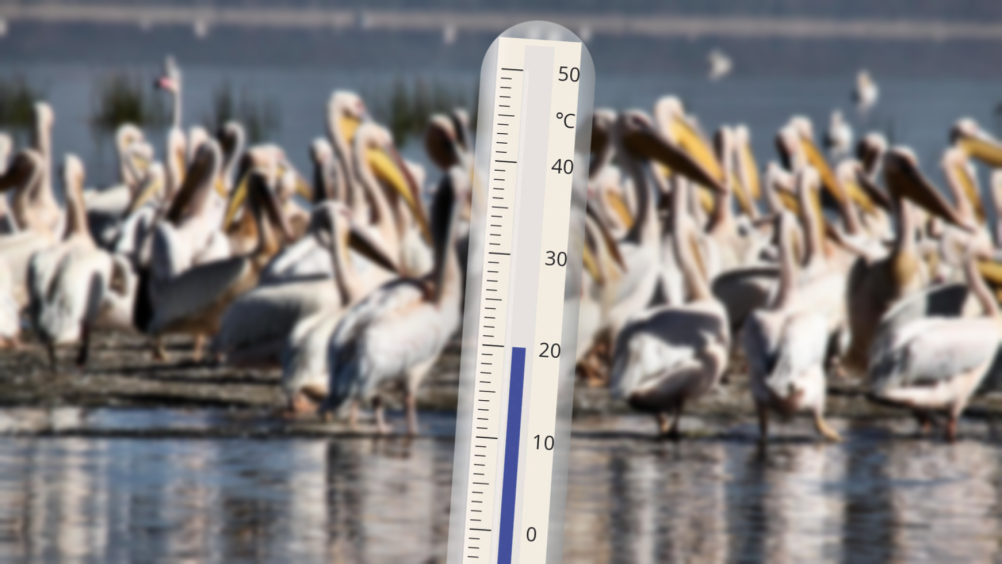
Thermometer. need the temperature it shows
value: 20 °C
